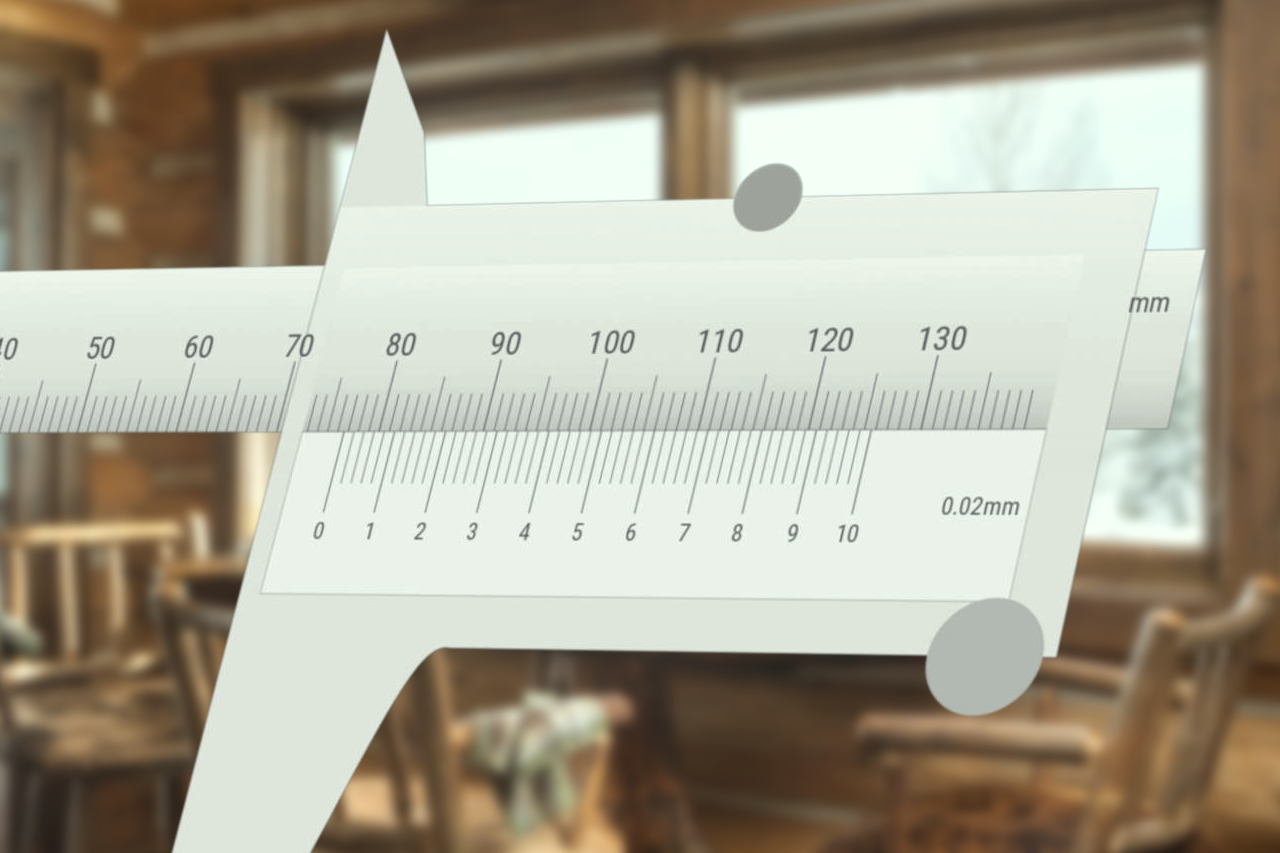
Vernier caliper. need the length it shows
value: 76.6 mm
